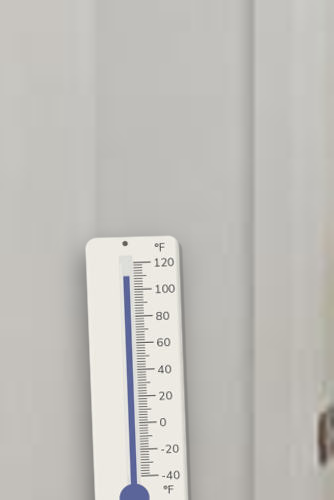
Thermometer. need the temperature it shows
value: 110 °F
